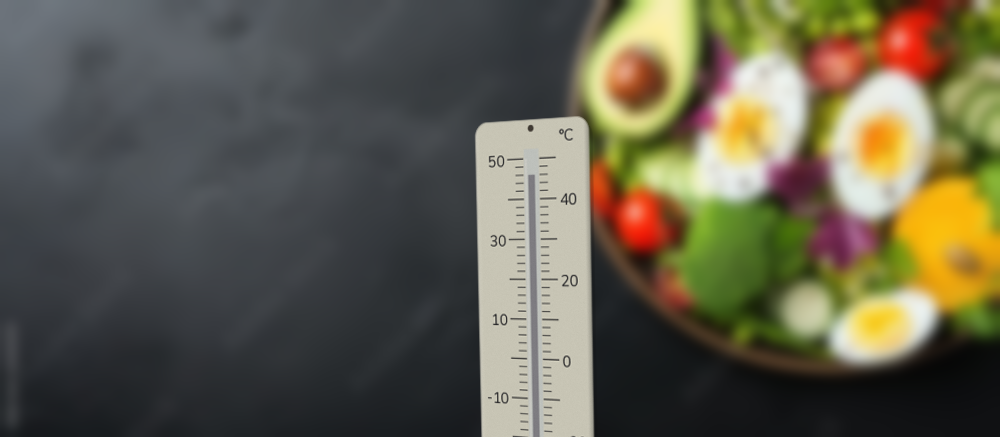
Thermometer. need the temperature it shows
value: 46 °C
